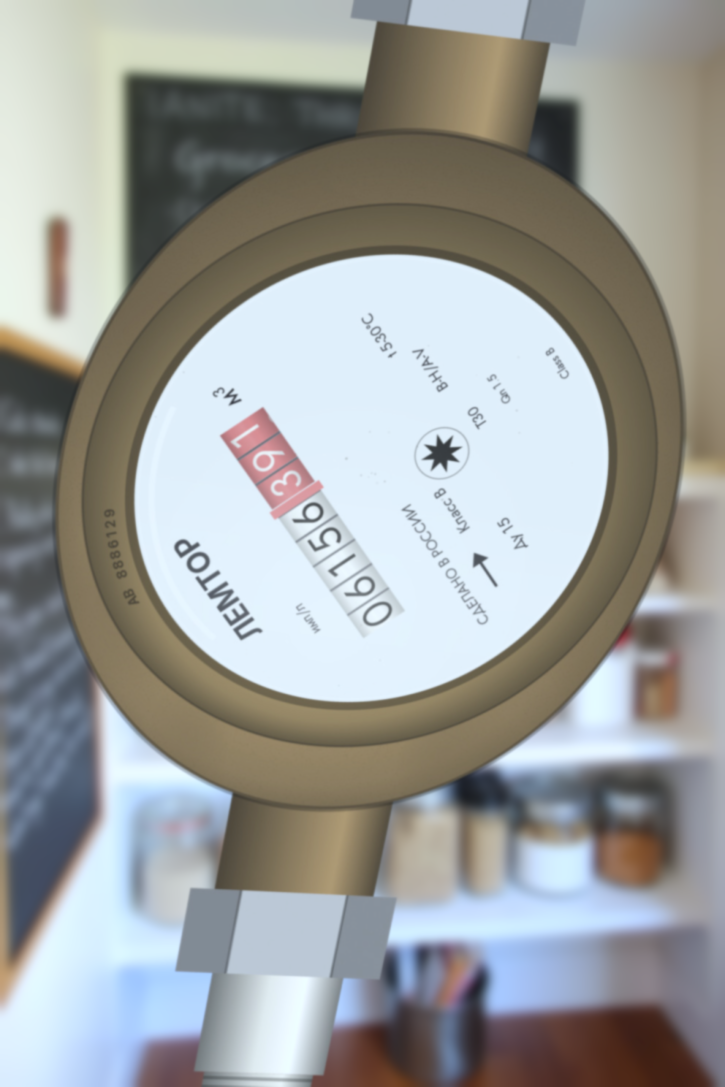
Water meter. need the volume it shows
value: 6156.391 m³
